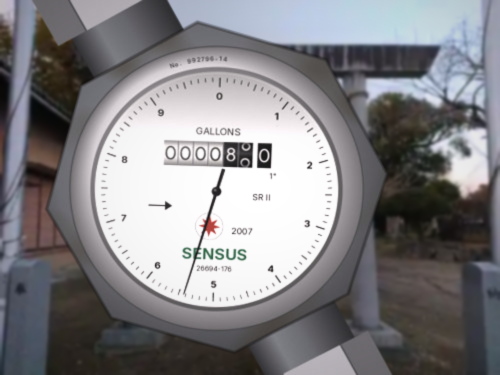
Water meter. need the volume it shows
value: 885.4 gal
